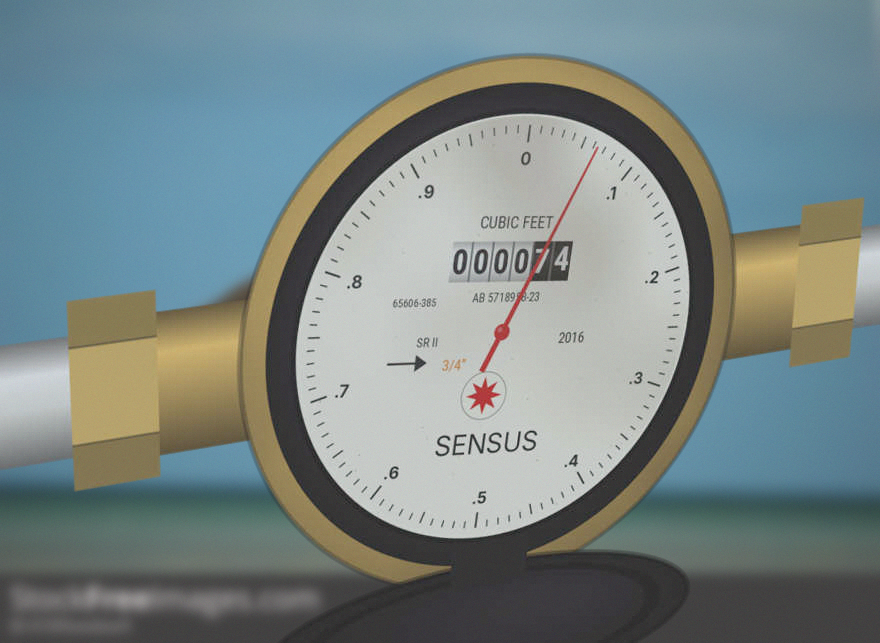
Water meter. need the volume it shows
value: 74.06 ft³
